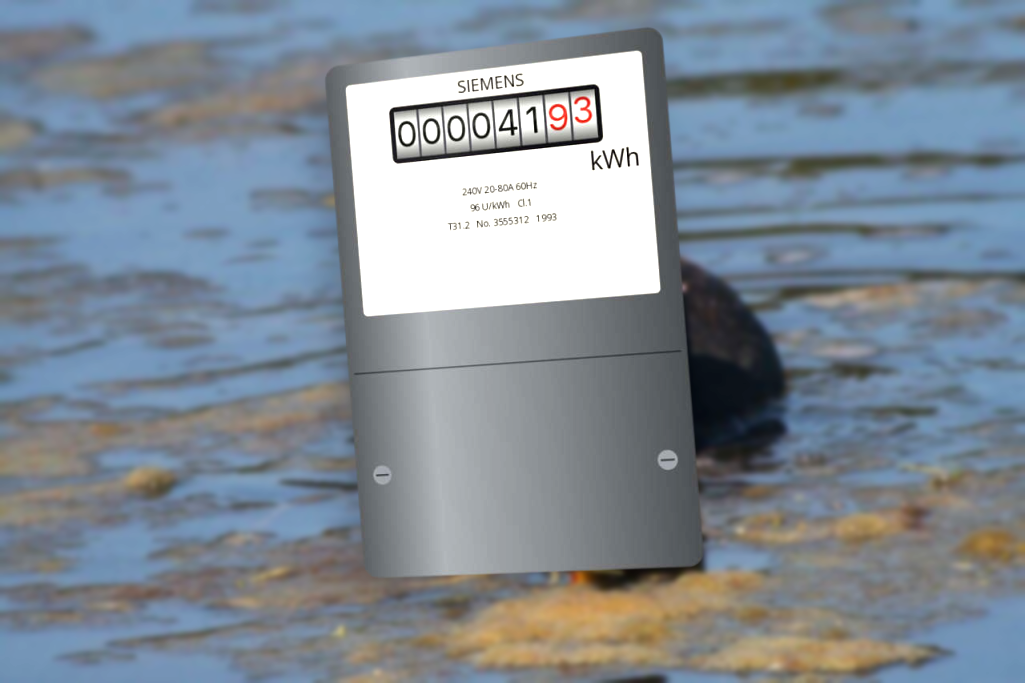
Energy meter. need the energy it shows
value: 41.93 kWh
